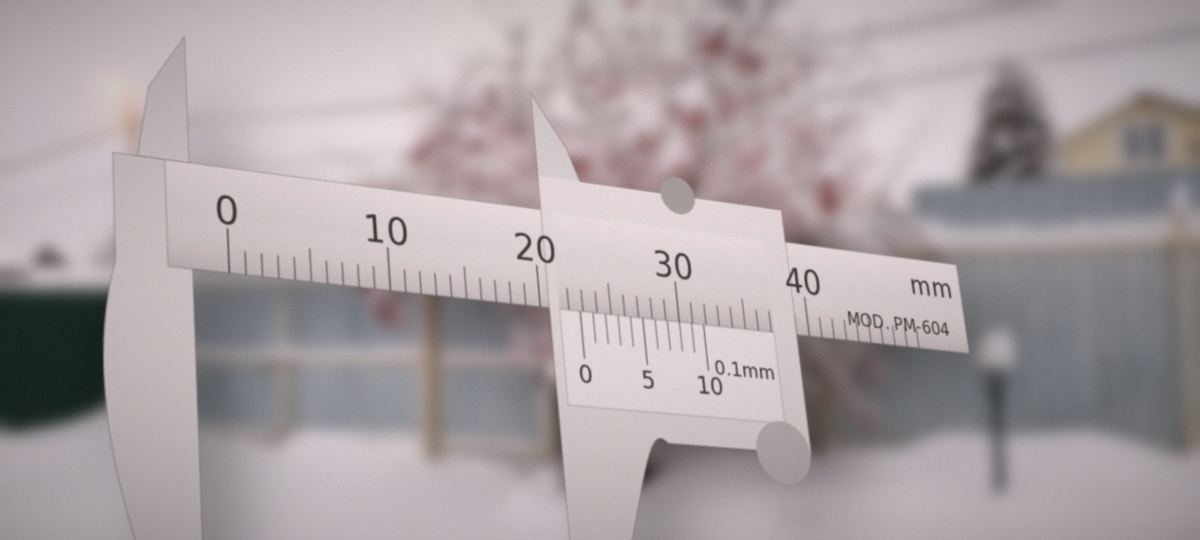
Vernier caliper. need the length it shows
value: 22.8 mm
